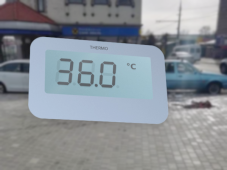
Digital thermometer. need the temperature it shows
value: 36.0 °C
